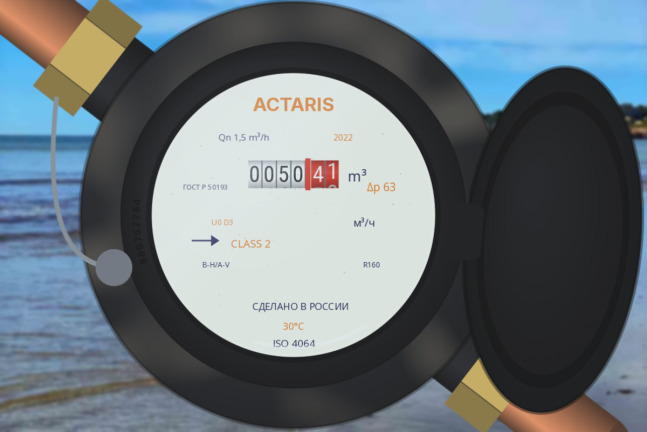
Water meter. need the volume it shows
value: 50.41 m³
